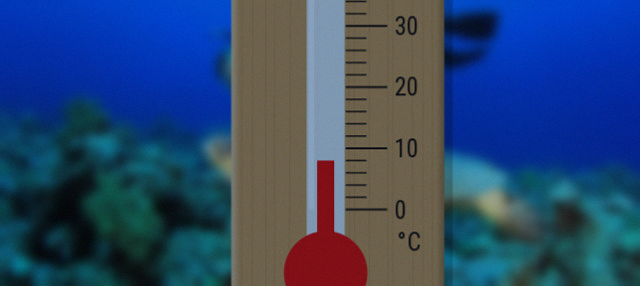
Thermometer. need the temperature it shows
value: 8 °C
